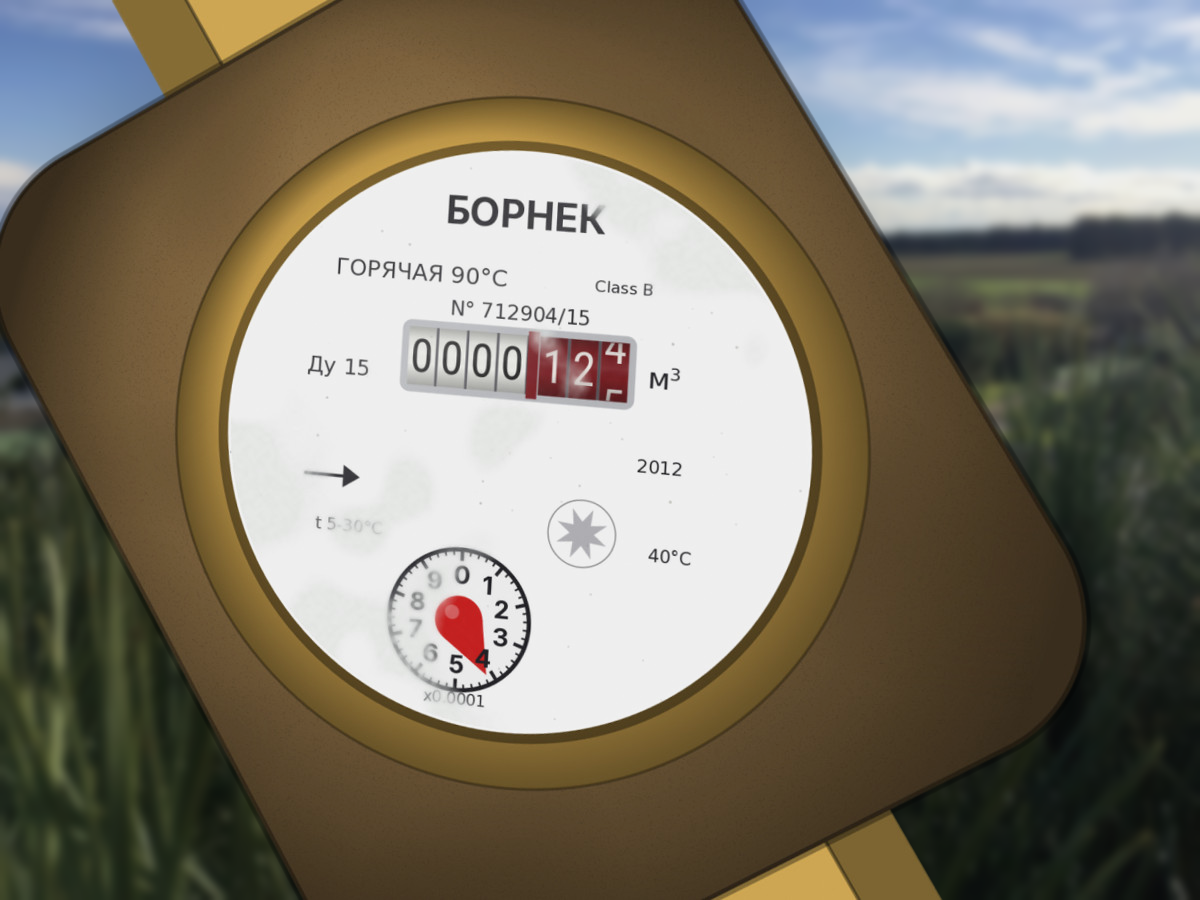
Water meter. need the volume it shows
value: 0.1244 m³
